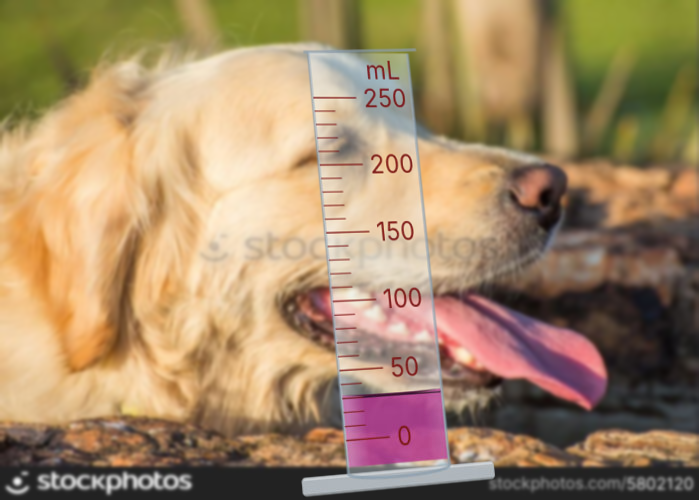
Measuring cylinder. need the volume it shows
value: 30 mL
